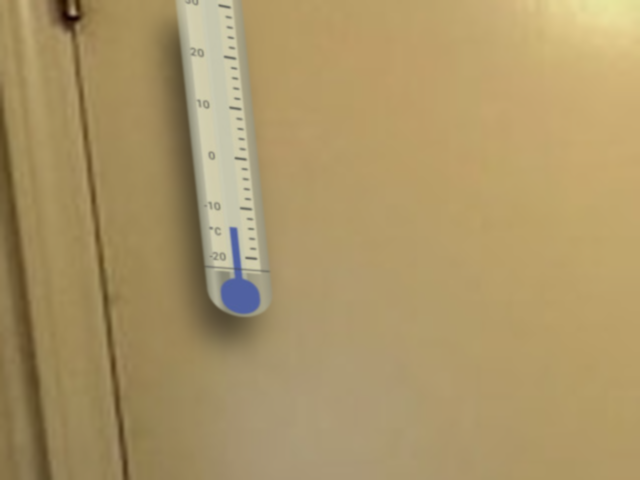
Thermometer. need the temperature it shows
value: -14 °C
